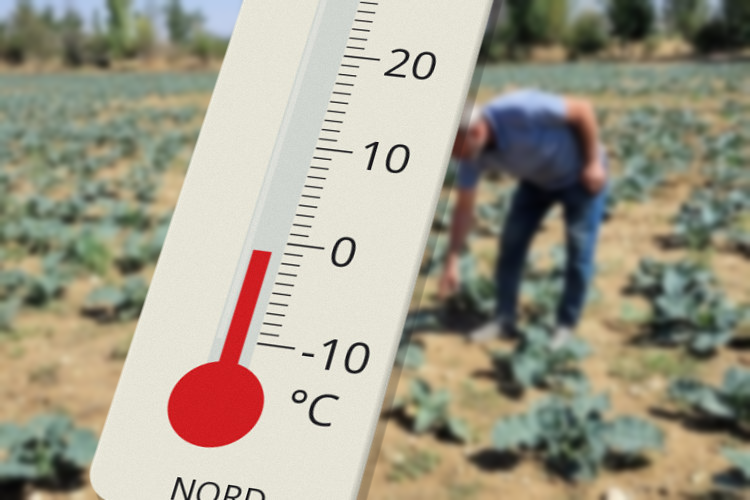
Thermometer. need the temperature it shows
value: -1 °C
